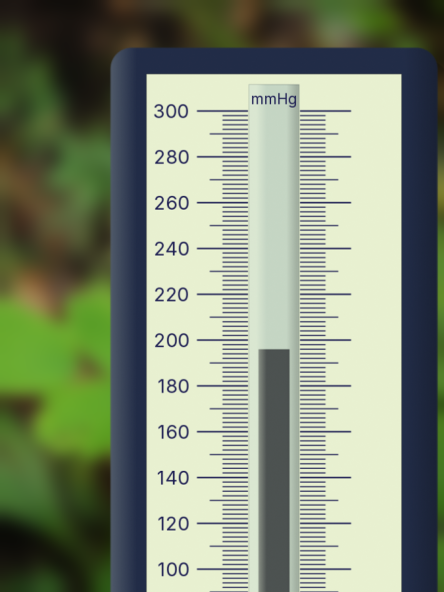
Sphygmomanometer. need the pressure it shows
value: 196 mmHg
